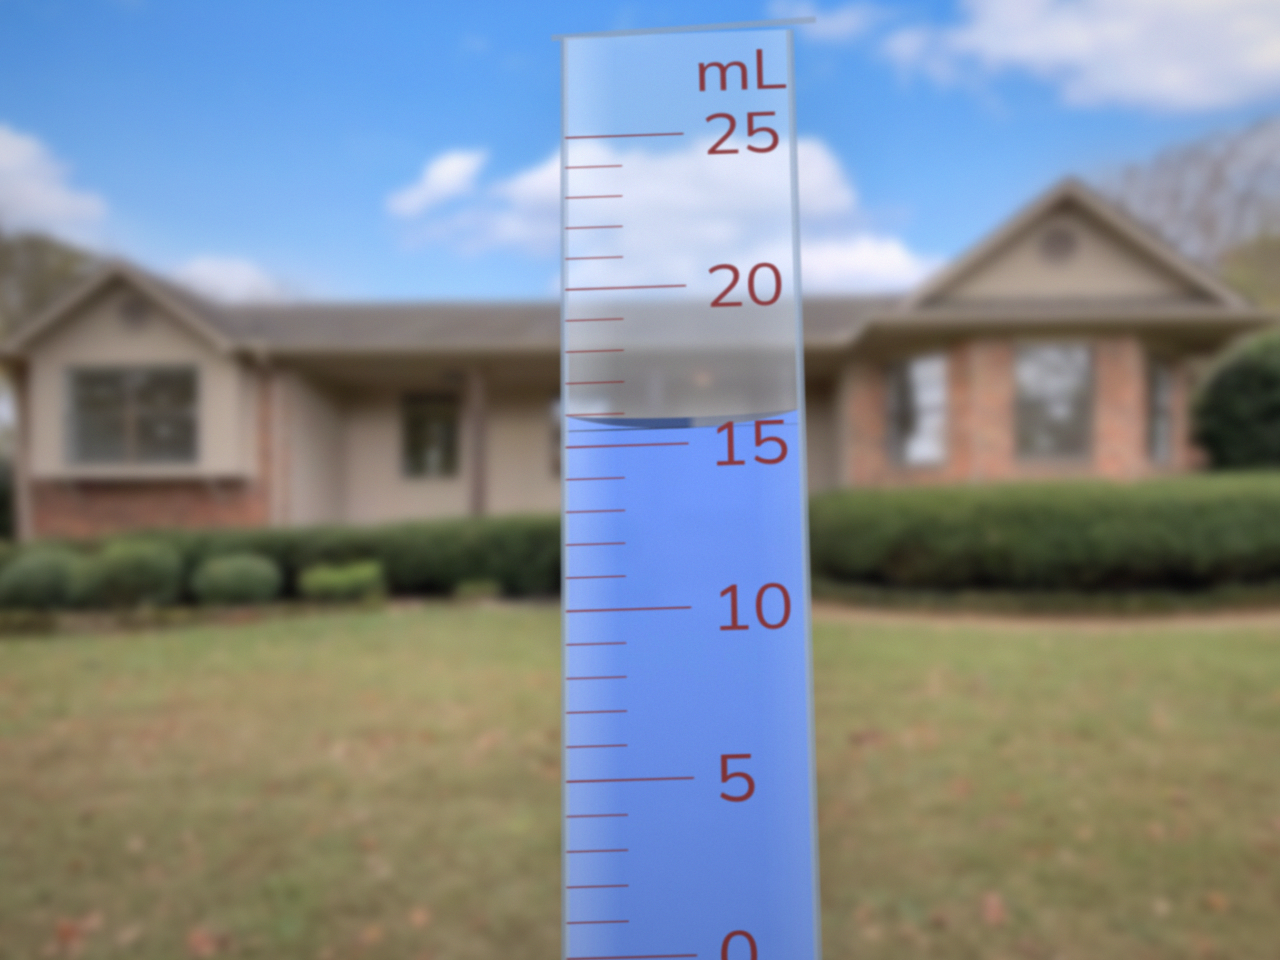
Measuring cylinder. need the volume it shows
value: 15.5 mL
